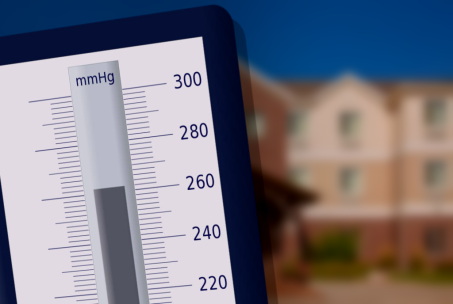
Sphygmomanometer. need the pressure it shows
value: 262 mmHg
